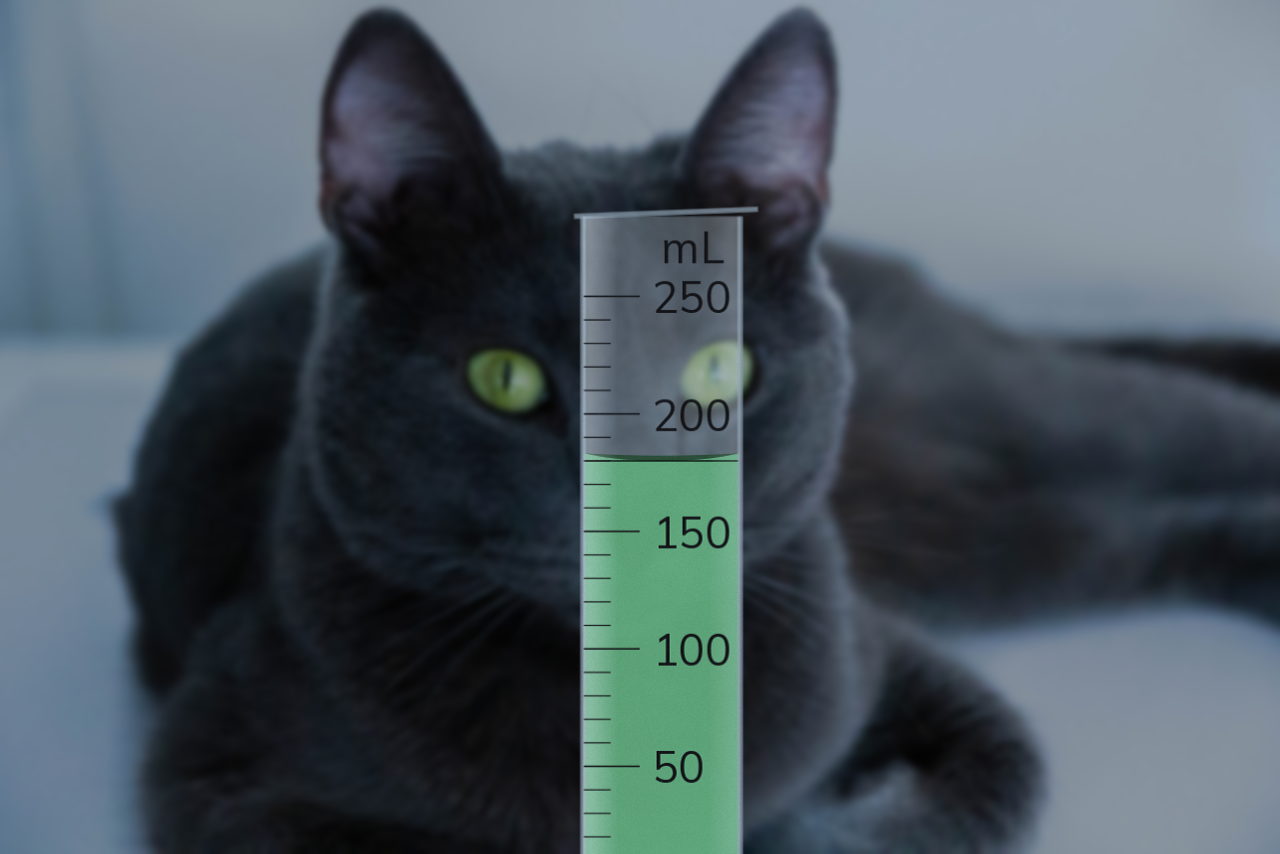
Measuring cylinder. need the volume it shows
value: 180 mL
